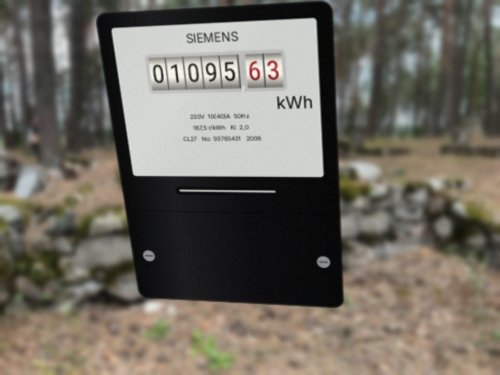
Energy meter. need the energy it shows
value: 1095.63 kWh
